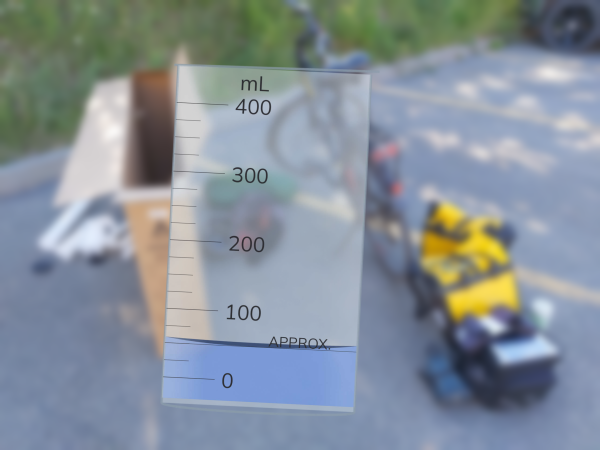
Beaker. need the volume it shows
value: 50 mL
